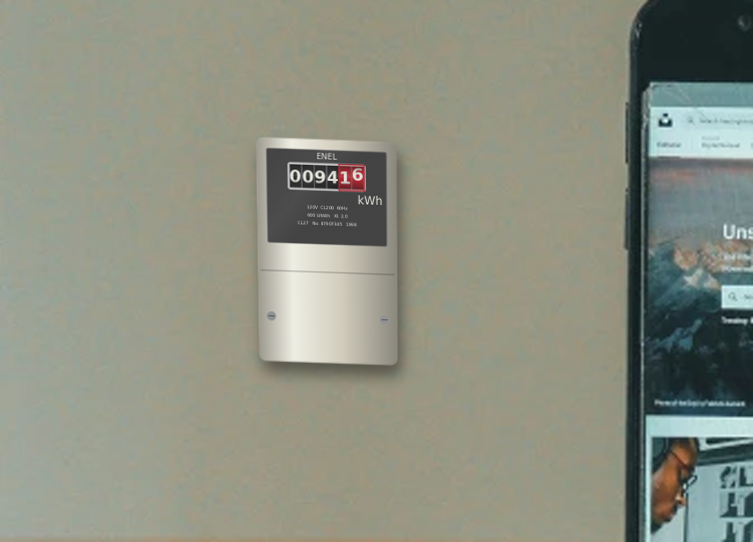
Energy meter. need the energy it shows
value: 94.16 kWh
